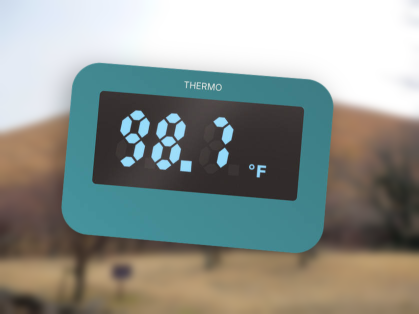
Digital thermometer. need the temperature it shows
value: 98.7 °F
